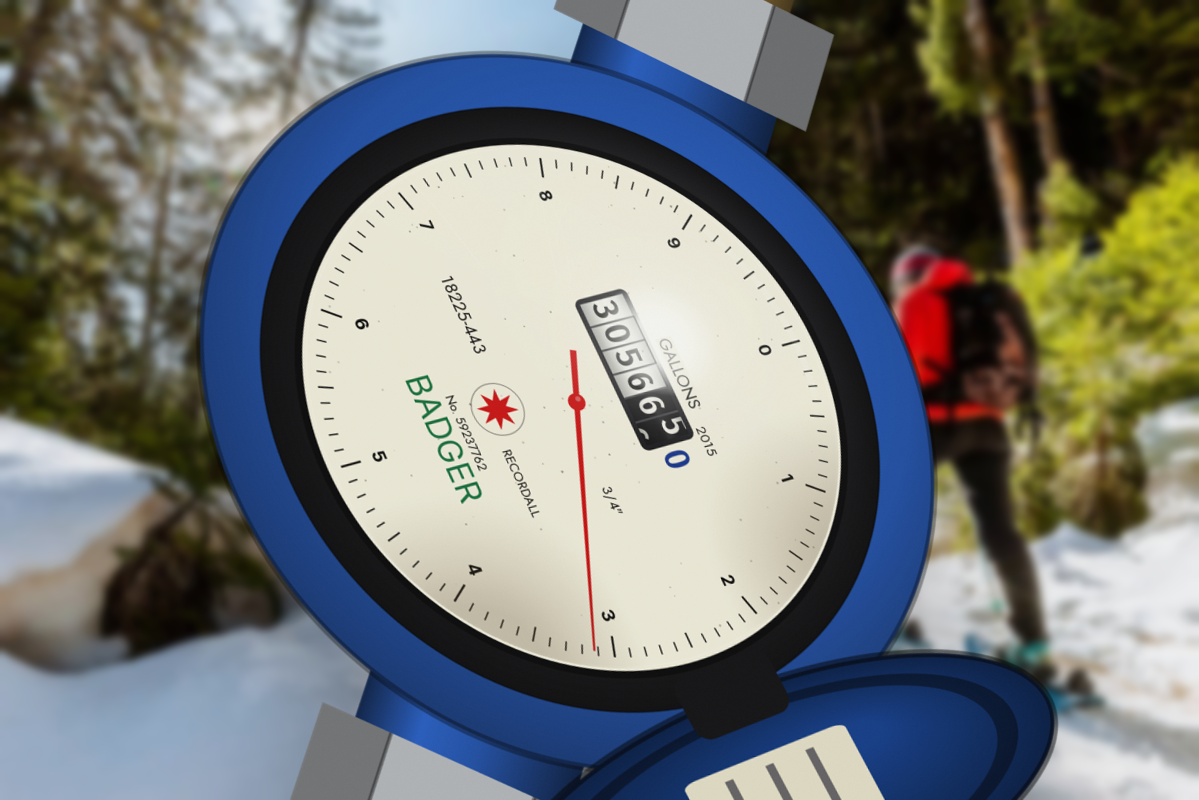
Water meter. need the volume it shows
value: 3056653.1 gal
